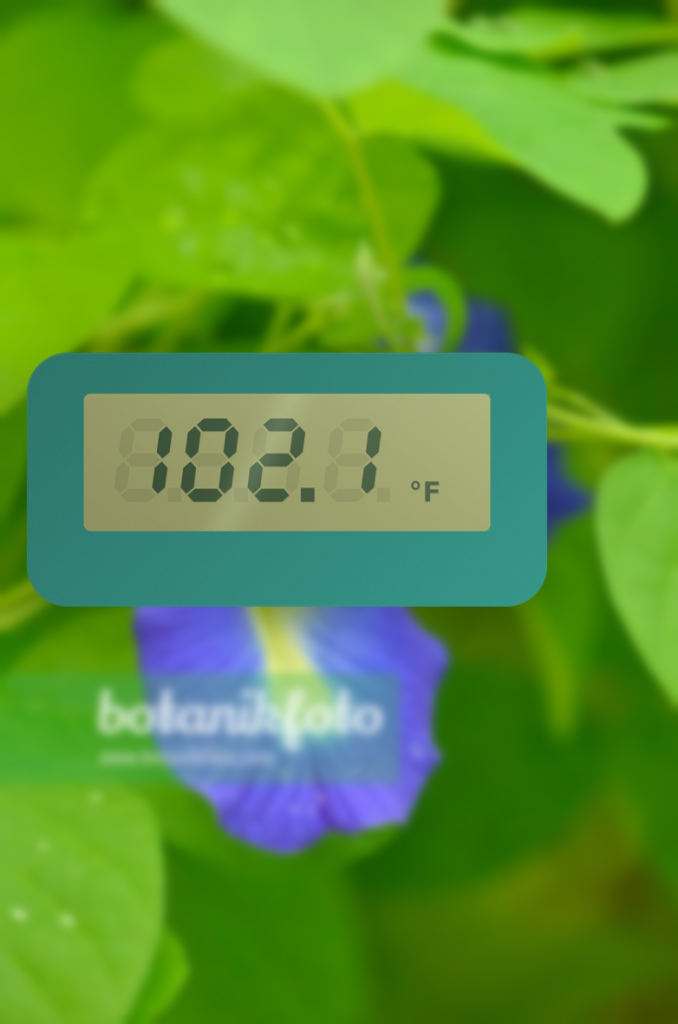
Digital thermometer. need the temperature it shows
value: 102.1 °F
